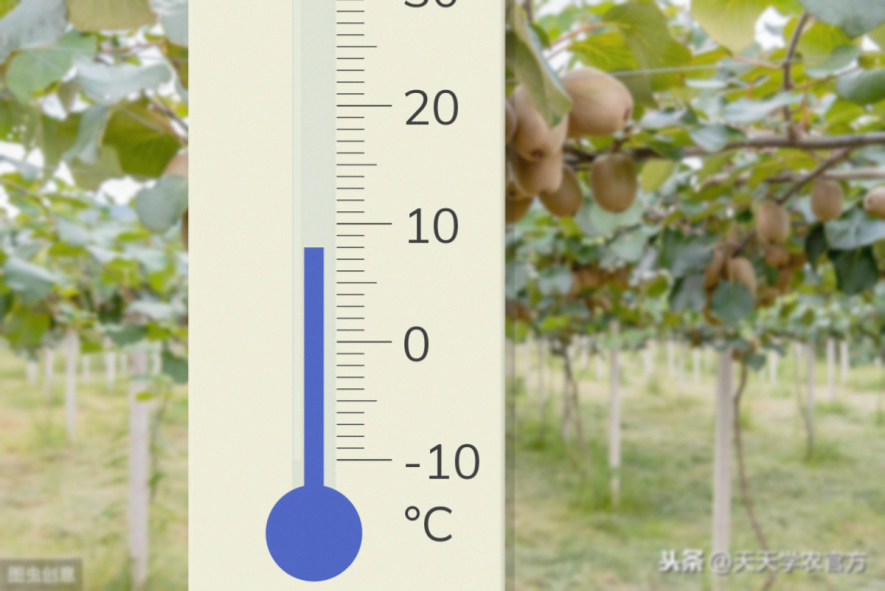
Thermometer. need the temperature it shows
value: 8 °C
